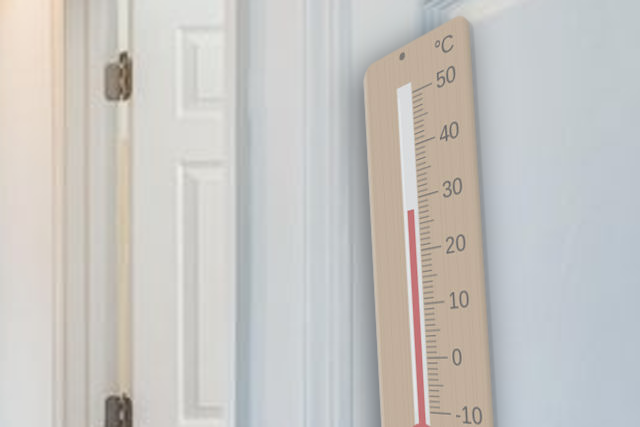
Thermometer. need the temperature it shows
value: 28 °C
